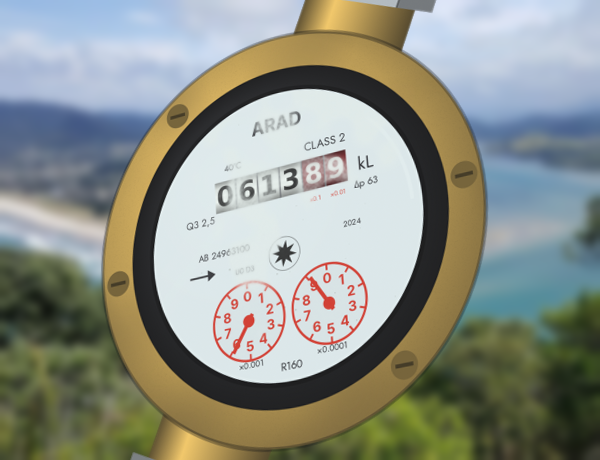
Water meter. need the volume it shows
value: 613.8959 kL
